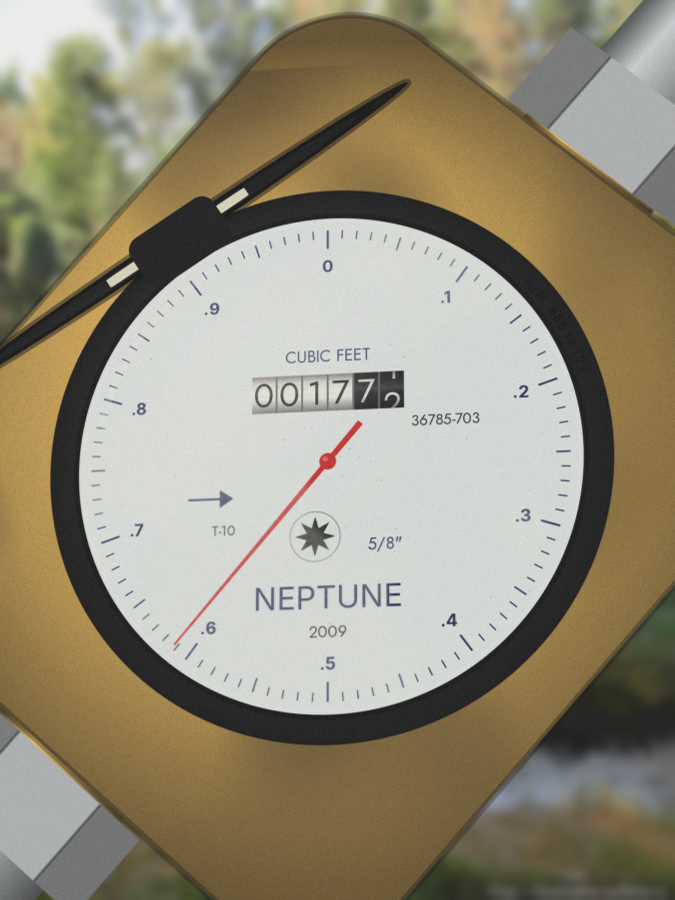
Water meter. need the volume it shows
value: 1771.61 ft³
